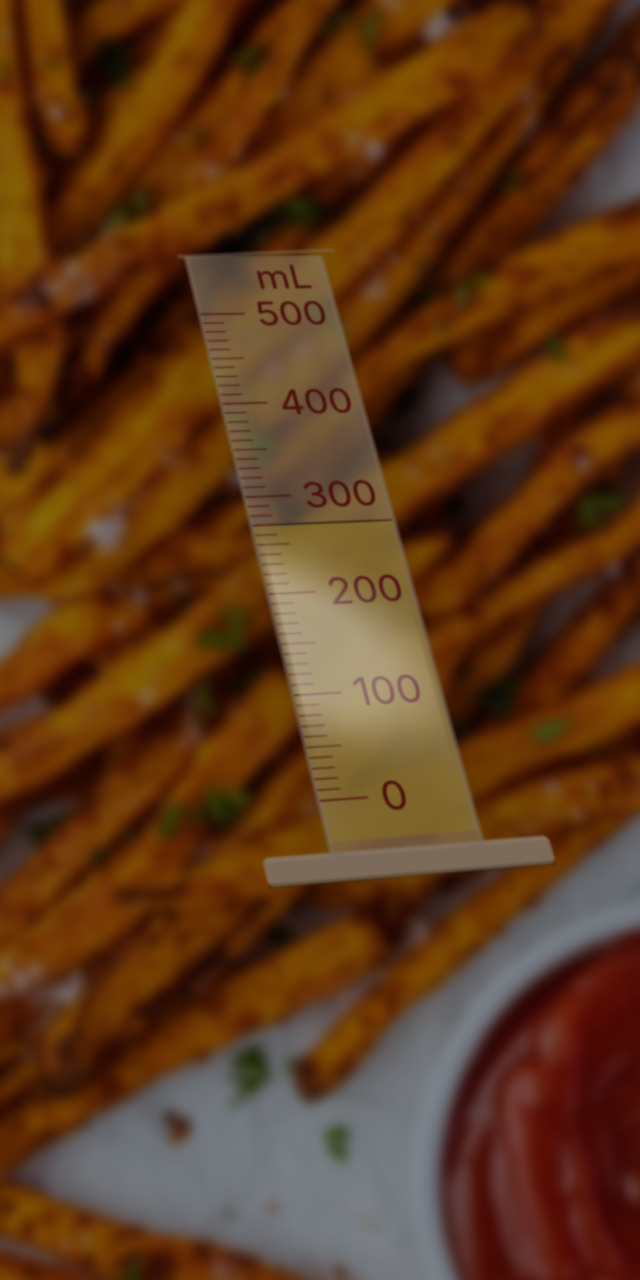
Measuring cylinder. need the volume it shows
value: 270 mL
